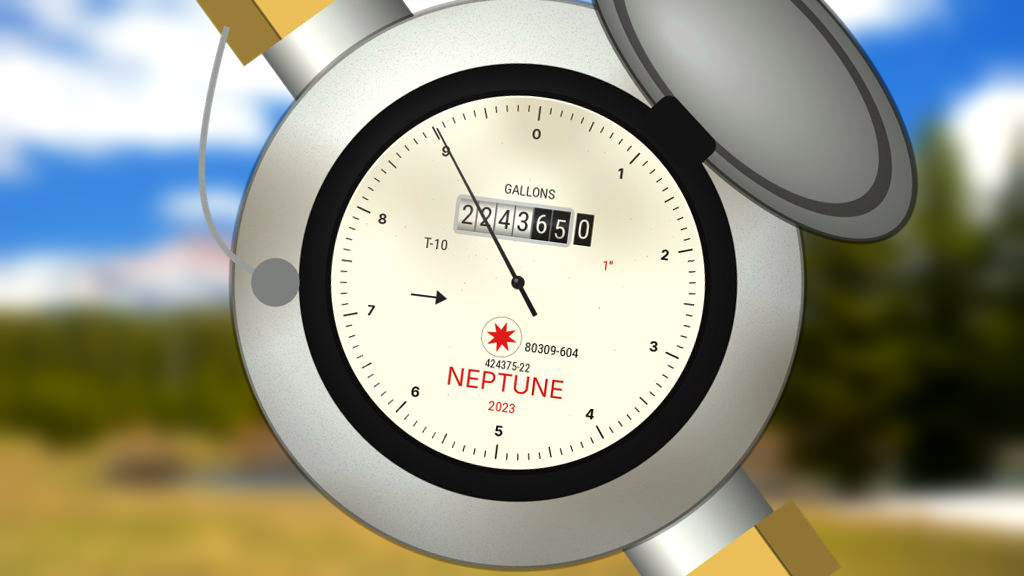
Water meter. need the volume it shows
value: 2243649.0 gal
